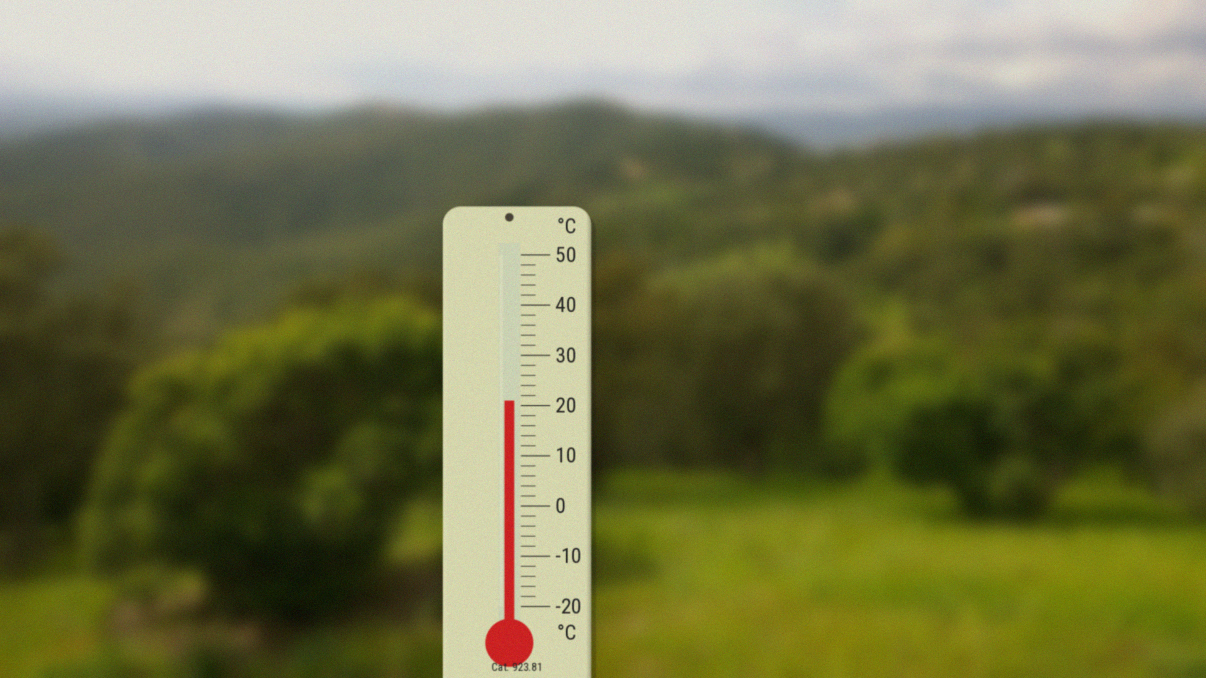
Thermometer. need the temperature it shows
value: 21 °C
